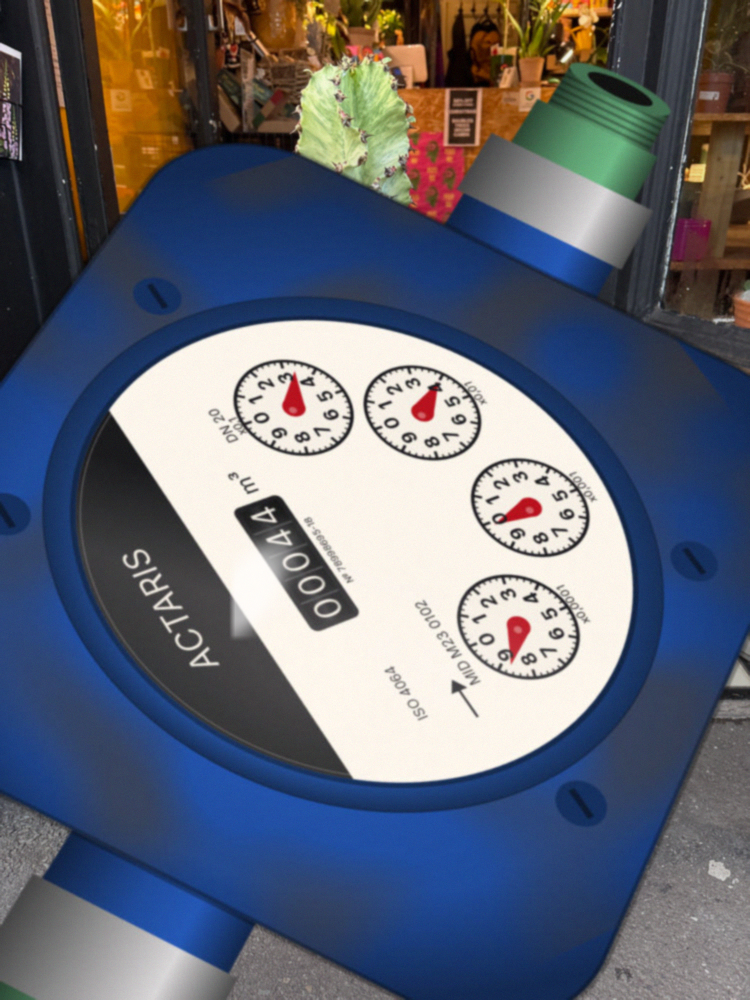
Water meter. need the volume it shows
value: 44.3398 m³
